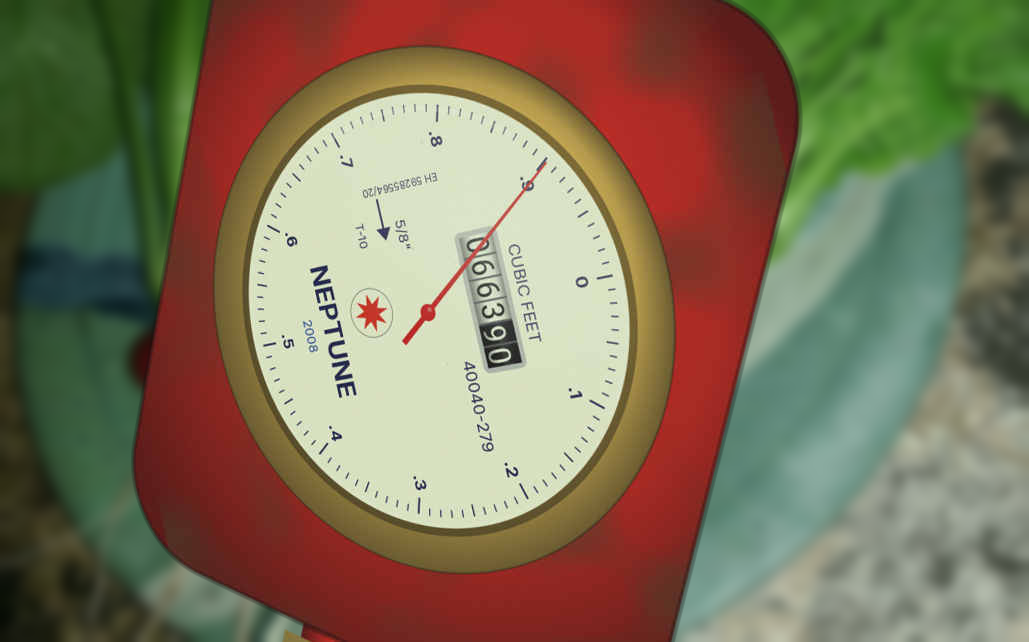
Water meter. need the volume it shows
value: 66389.90 ft³
